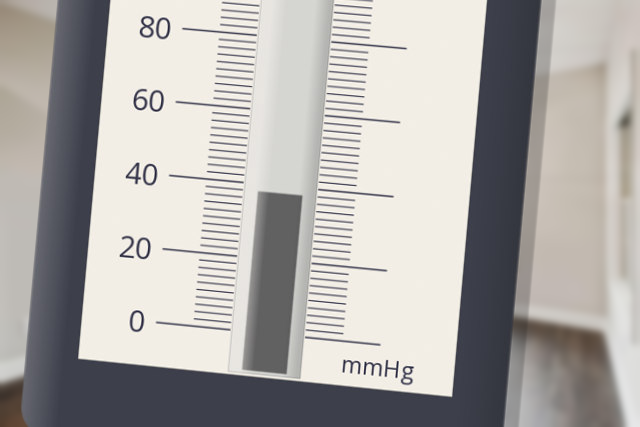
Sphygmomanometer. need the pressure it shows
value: 38 mmHg
